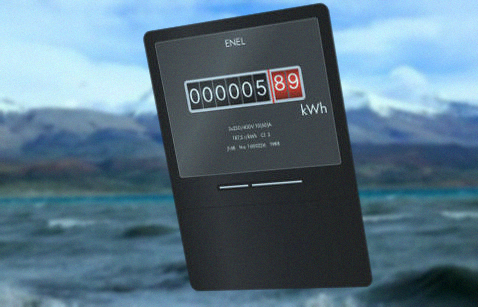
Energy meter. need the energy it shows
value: 5.89 kWh
